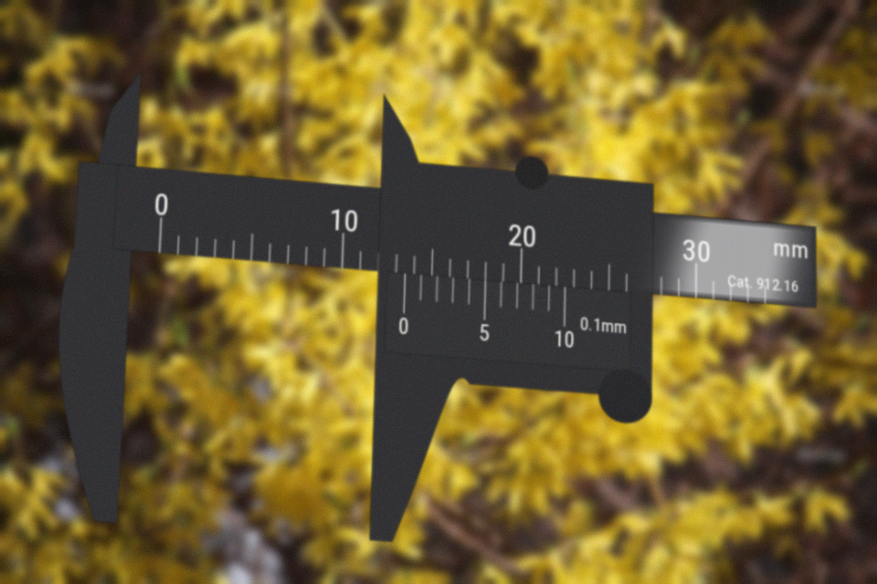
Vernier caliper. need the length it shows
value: 13.5 mm
